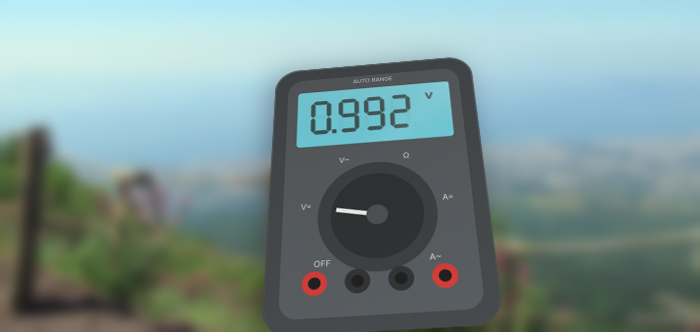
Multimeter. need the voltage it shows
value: 0.992 V
